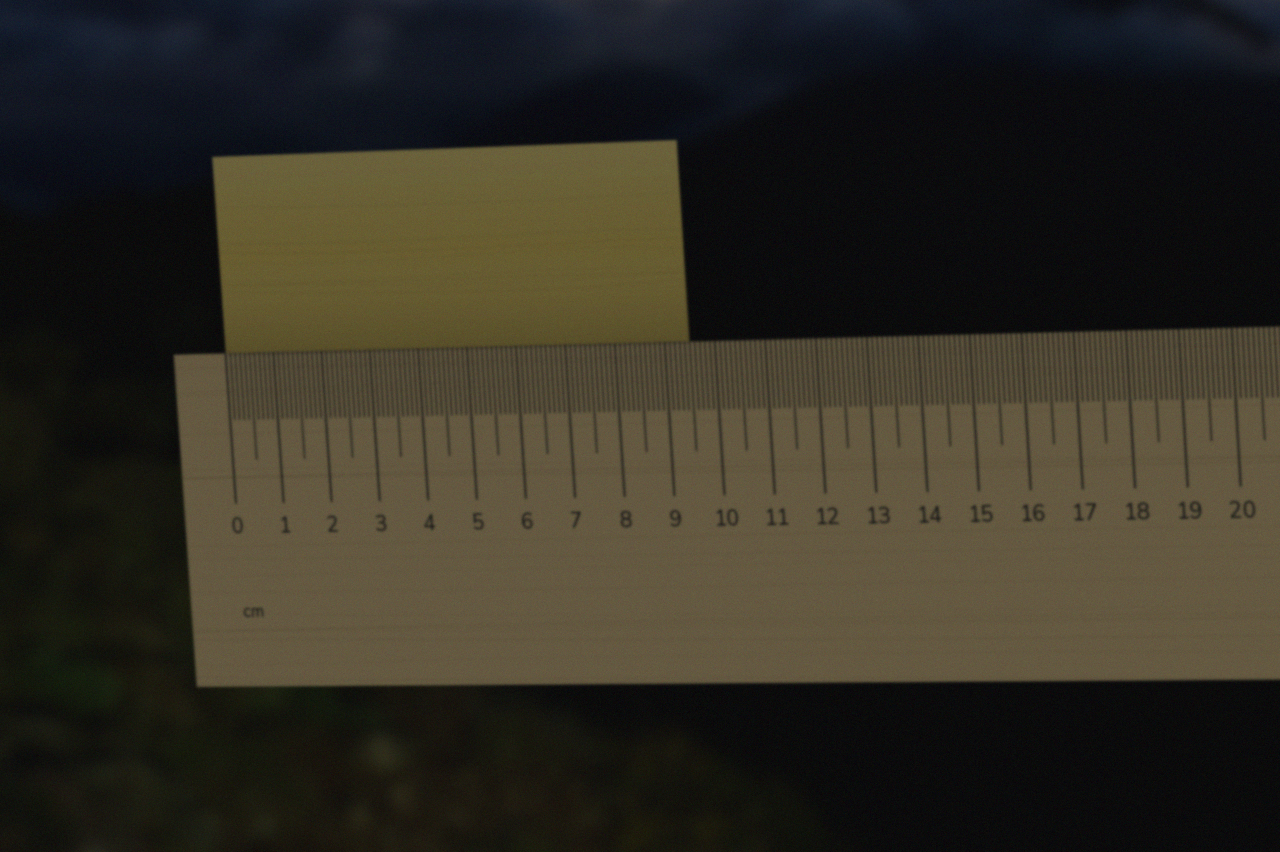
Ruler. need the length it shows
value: 9.5 cm
